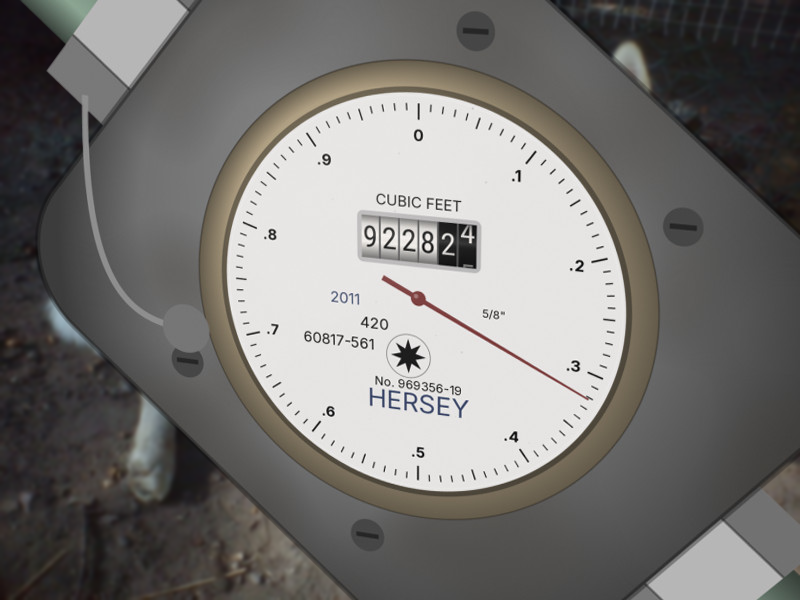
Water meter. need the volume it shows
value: 922824.32 ft³
